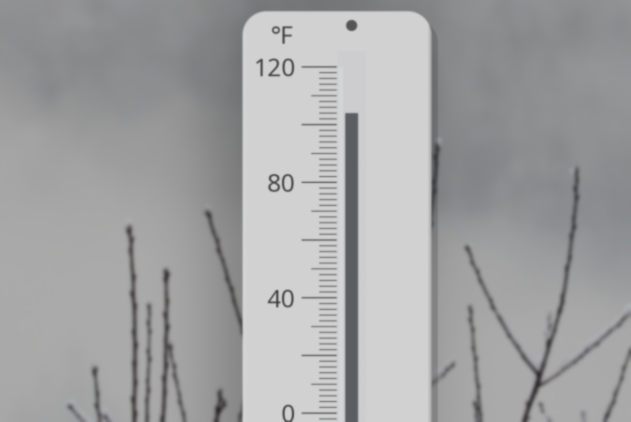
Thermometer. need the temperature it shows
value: 104 °F
